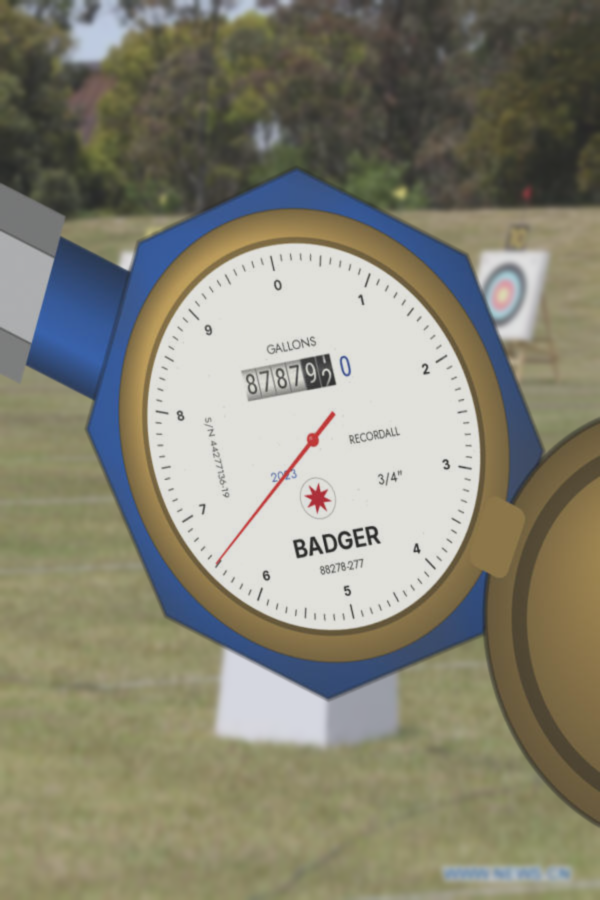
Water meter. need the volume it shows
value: 8787916.5 gal
